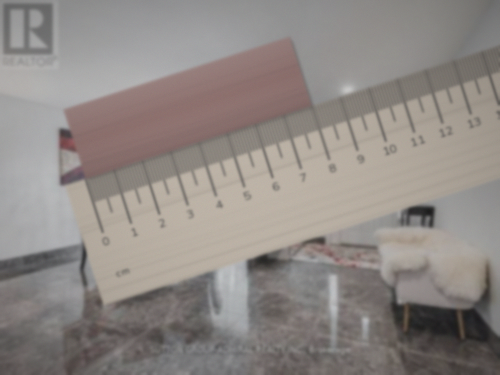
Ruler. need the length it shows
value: 8 cm
